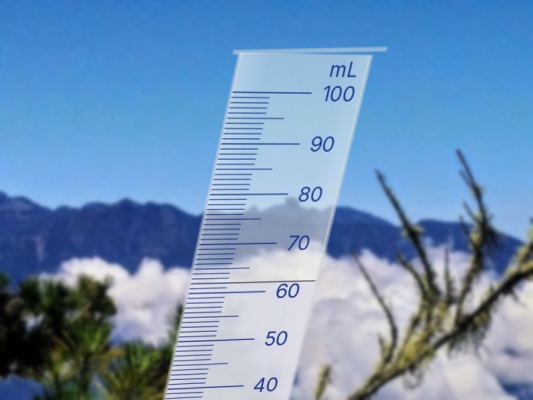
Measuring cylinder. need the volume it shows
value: 62 mL
